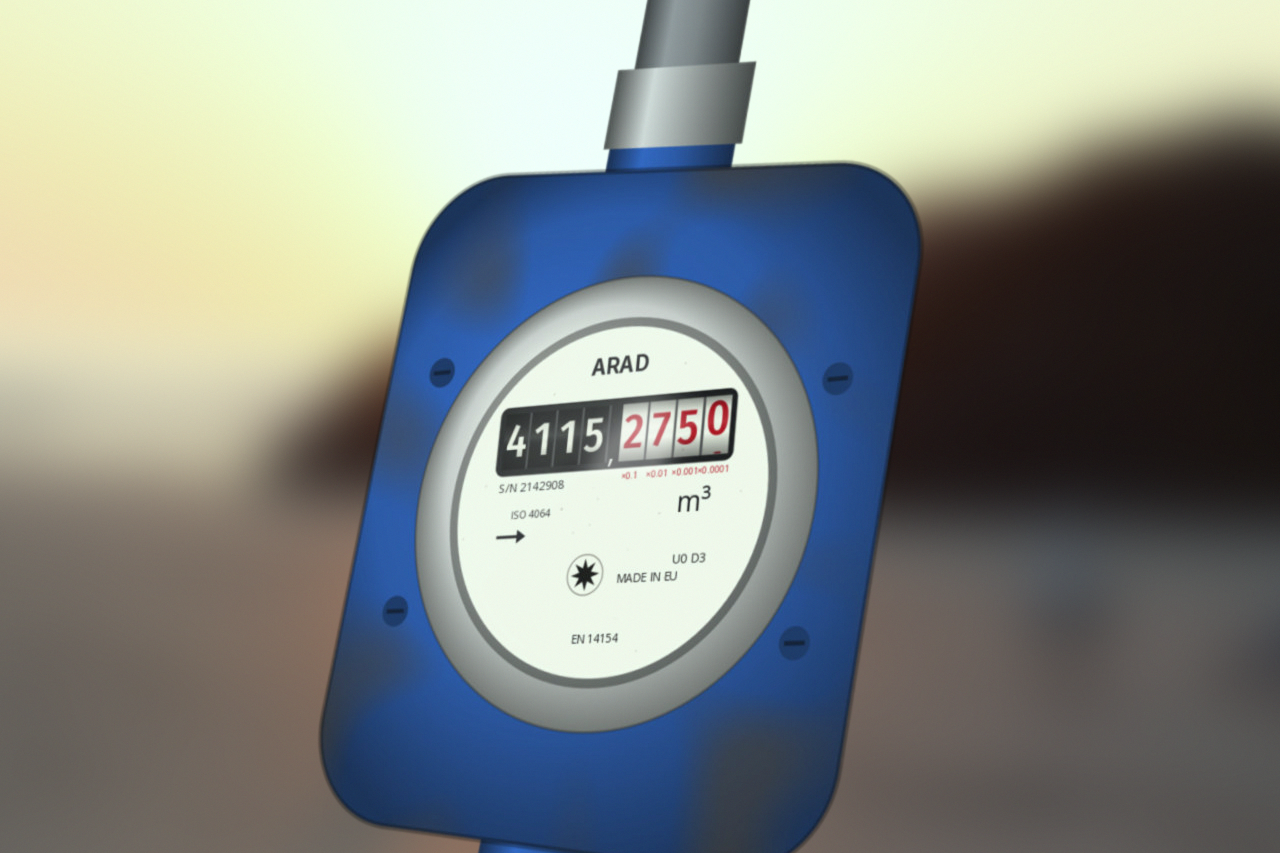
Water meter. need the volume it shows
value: 4115.2750 m³
